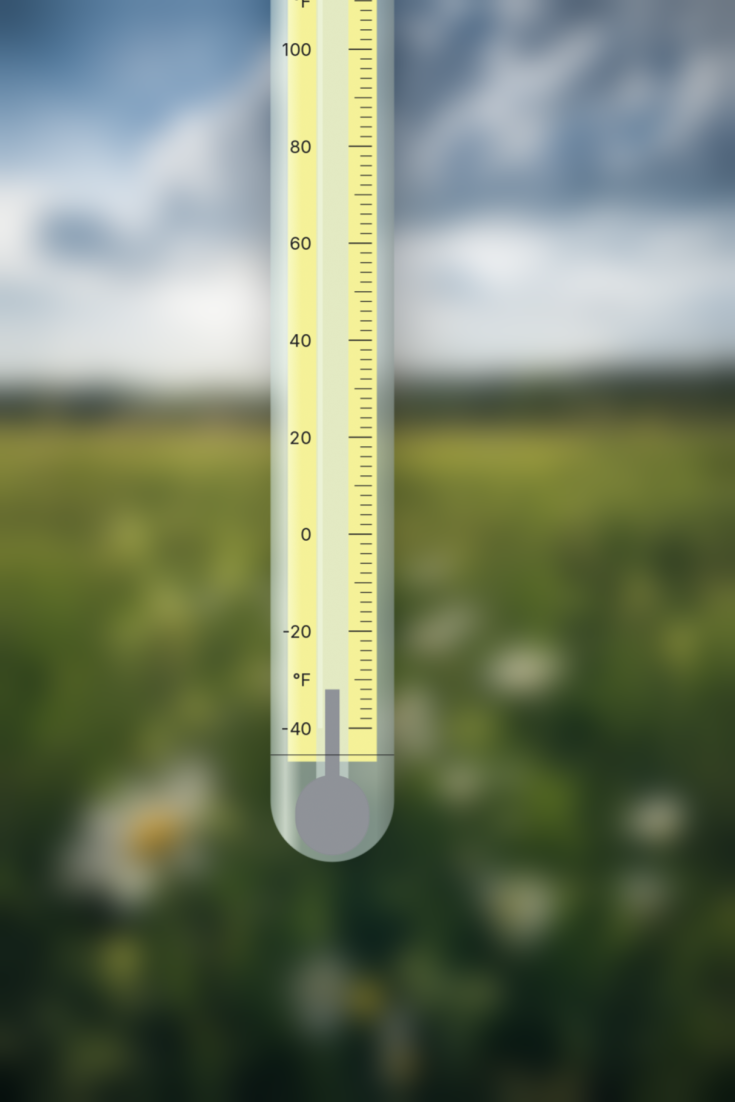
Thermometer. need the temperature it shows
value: -32 °F
